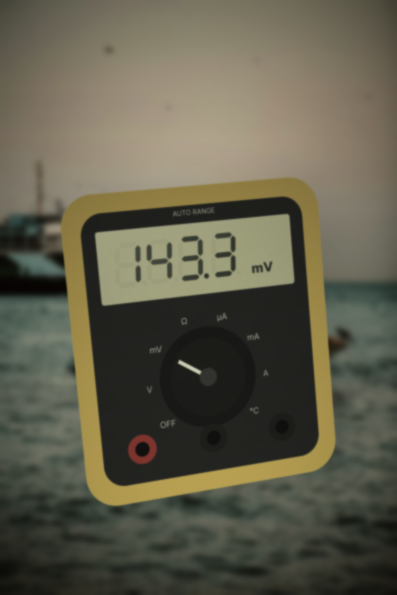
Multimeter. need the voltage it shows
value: 143.3 mV
